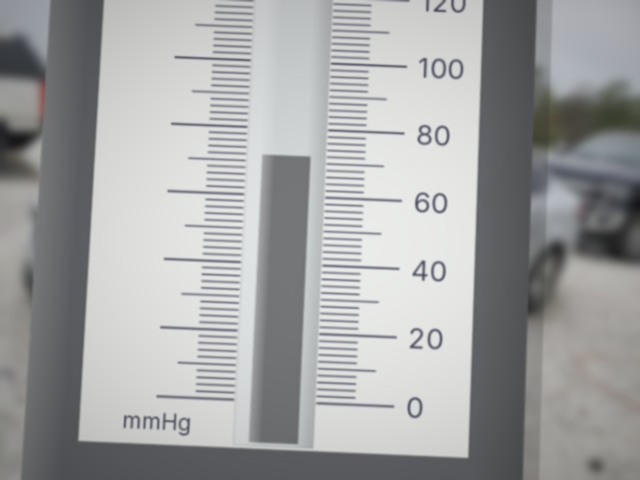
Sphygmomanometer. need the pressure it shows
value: 72 mmHg
